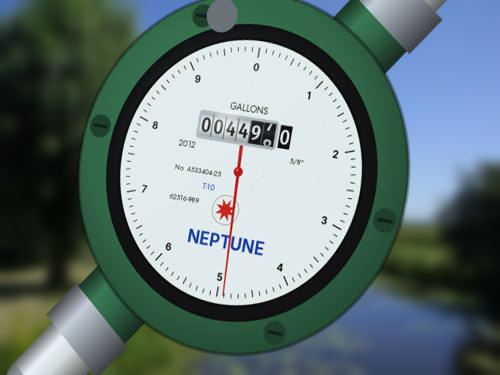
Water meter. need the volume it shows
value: 44974.9 gal
